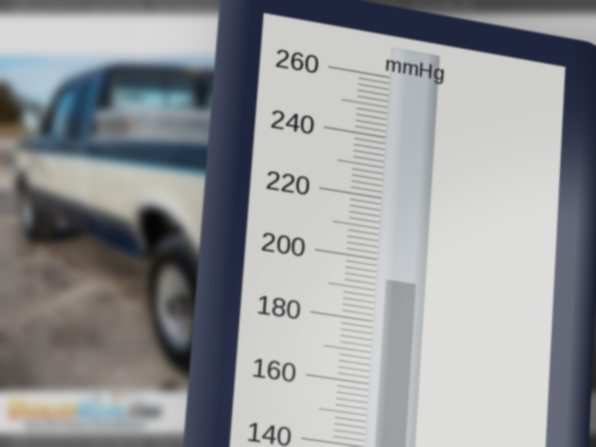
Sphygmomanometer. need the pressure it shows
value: 194 mmHg
